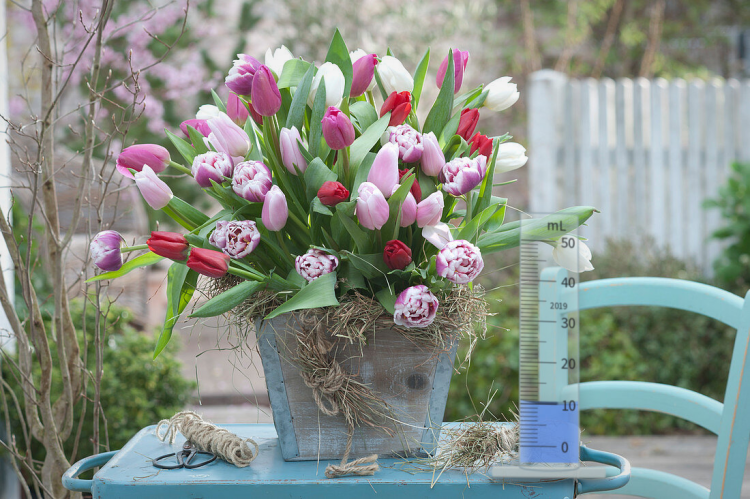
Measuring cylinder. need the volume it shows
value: 10 mL
